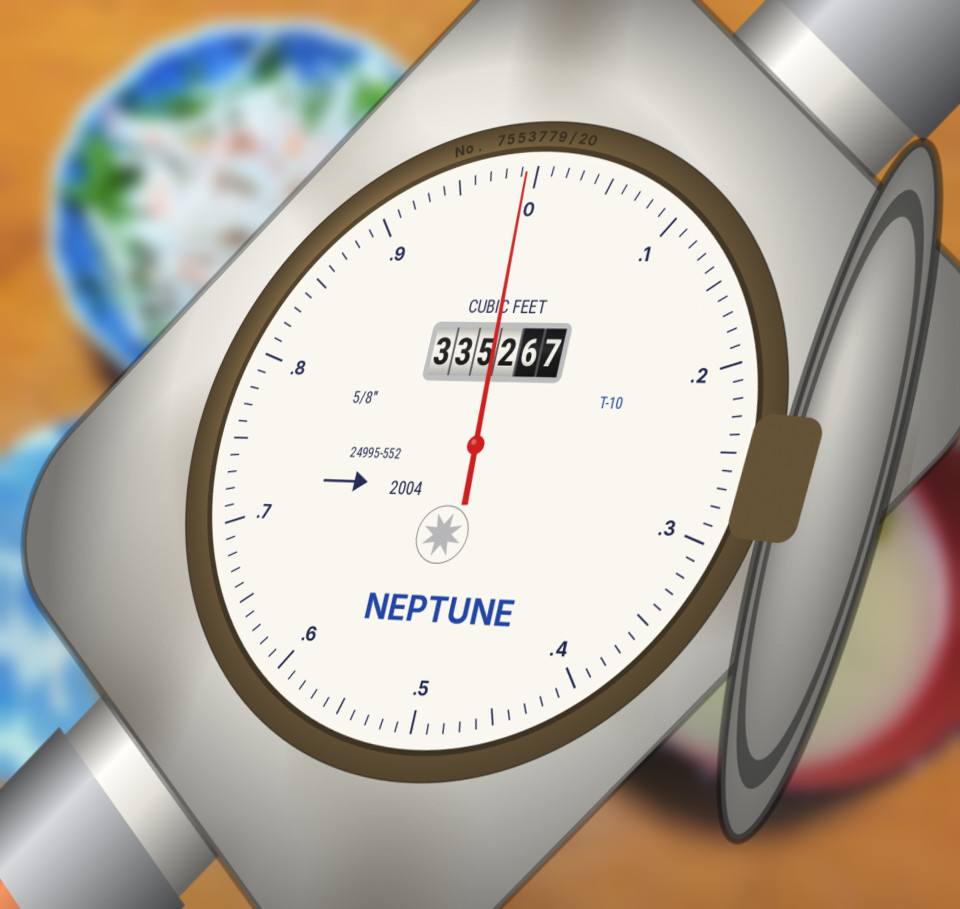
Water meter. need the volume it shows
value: 335266.99 ft³
